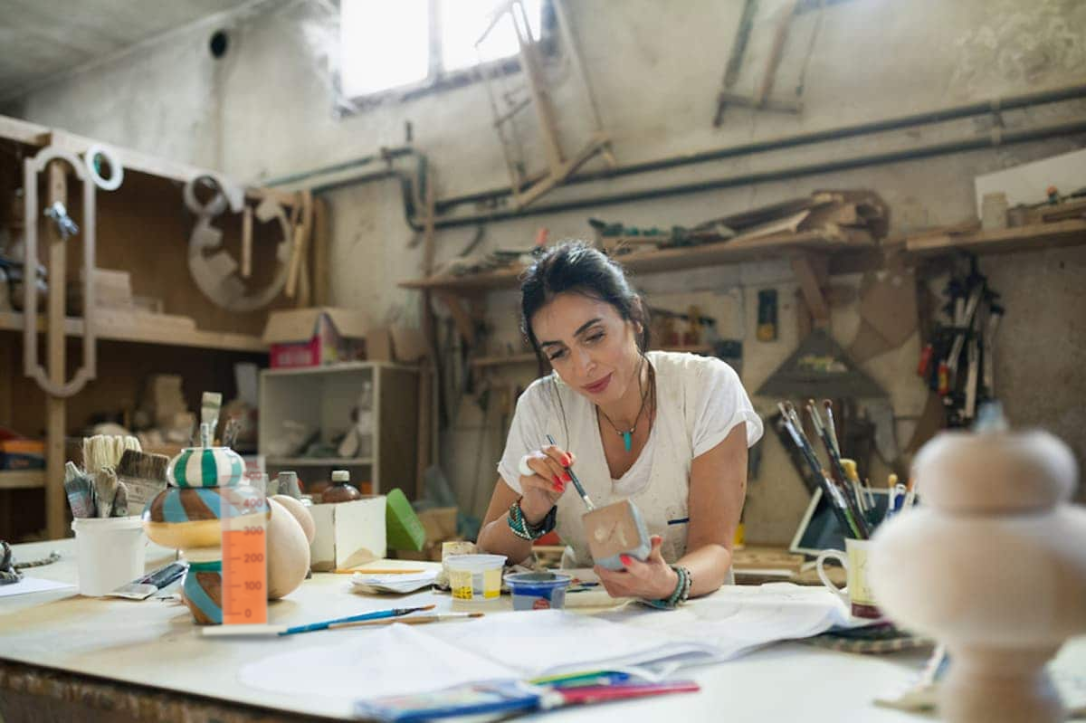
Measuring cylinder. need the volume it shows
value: 300 mL
